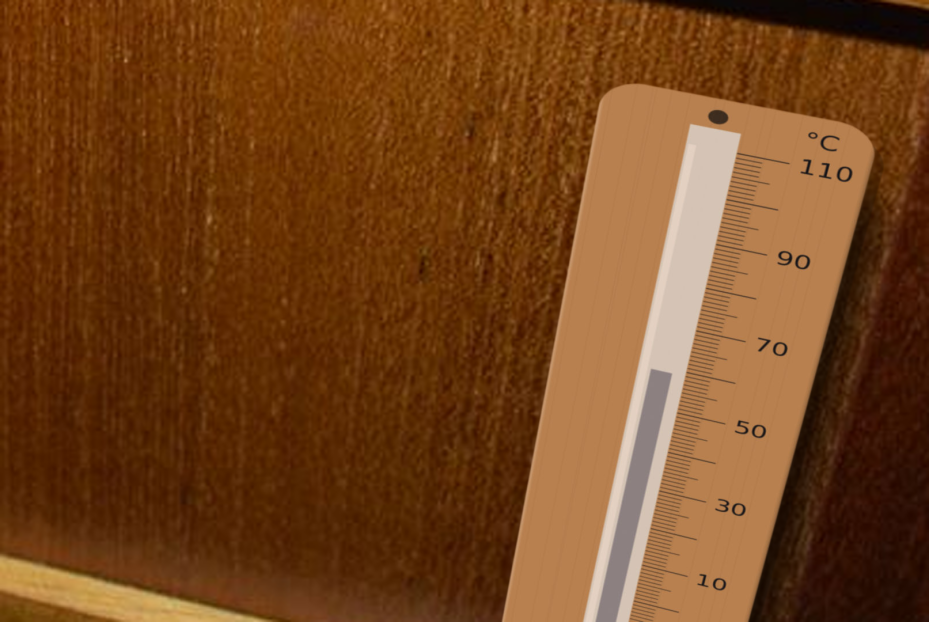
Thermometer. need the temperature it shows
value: 59 °C
